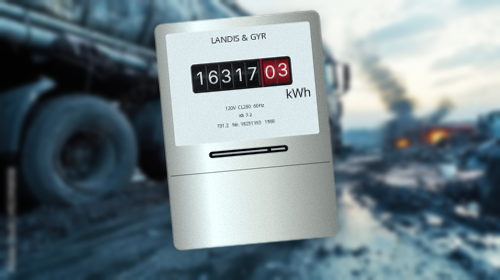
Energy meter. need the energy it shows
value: 16317.03 kWh
